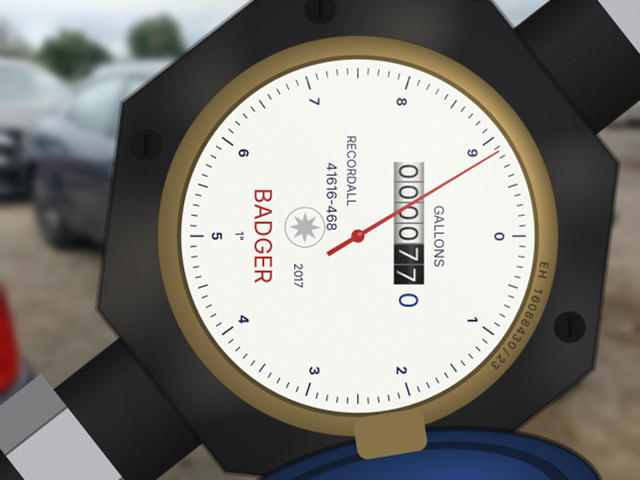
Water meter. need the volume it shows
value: 769.1 gal
